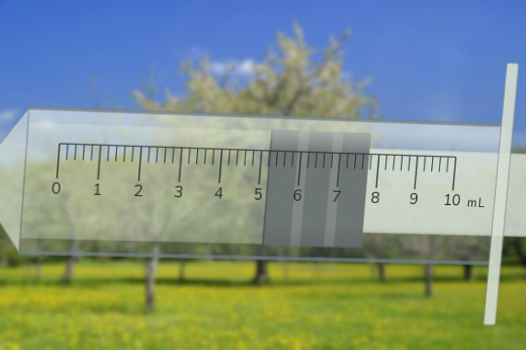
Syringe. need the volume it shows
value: 5.2 mL
